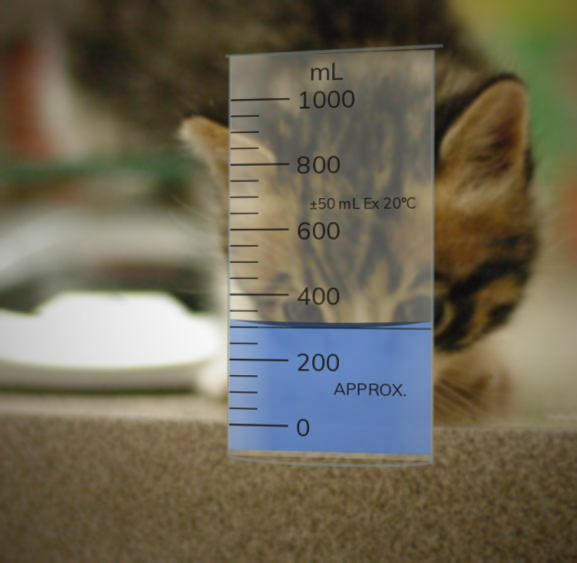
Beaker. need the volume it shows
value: 300 mL
